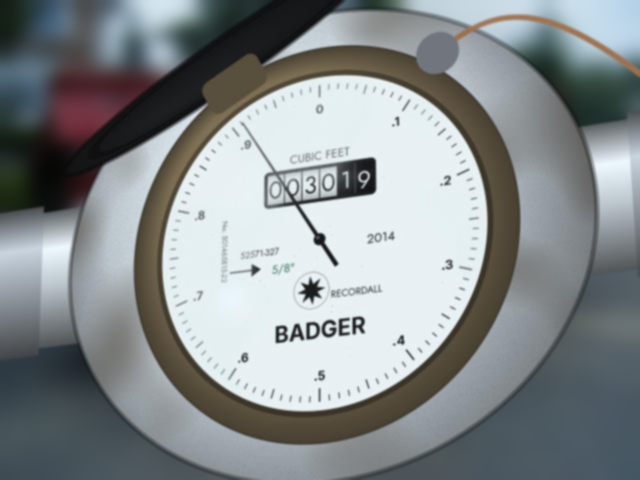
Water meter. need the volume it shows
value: 3018.91 ft³
